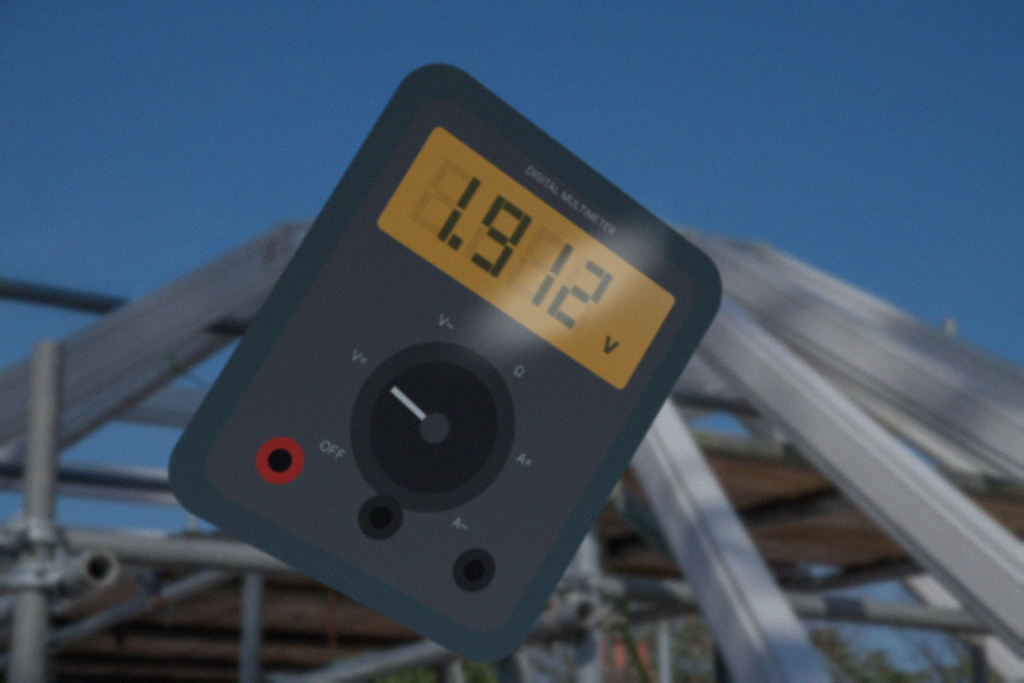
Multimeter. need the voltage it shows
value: 1.912 V
